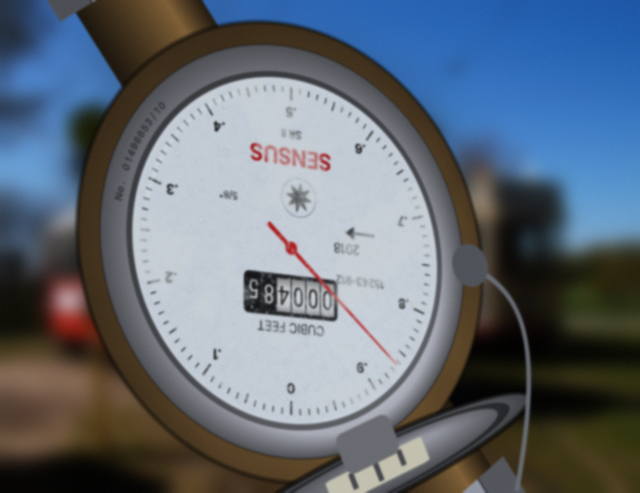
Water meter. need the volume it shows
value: 484.86 ft³
